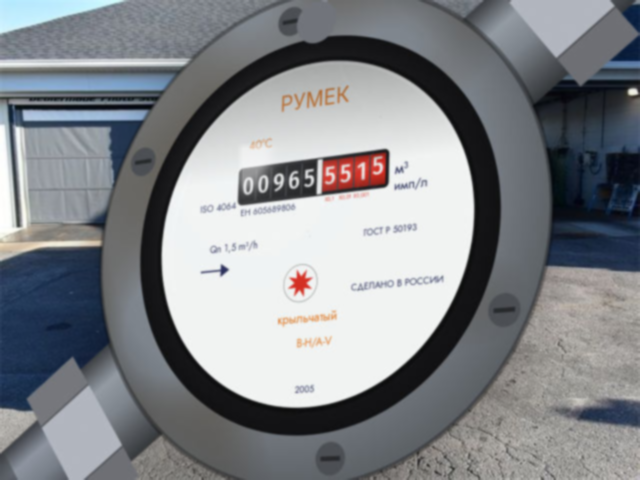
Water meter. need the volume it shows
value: 965.5515 m³
